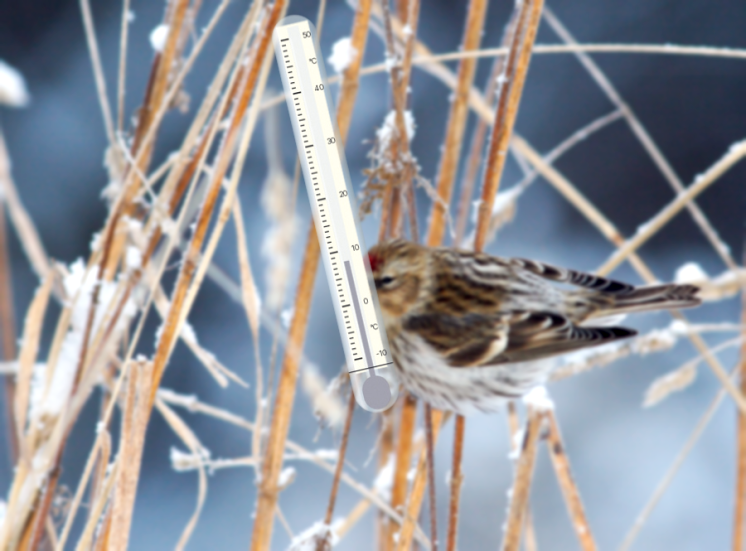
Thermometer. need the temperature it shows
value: 8 °C
